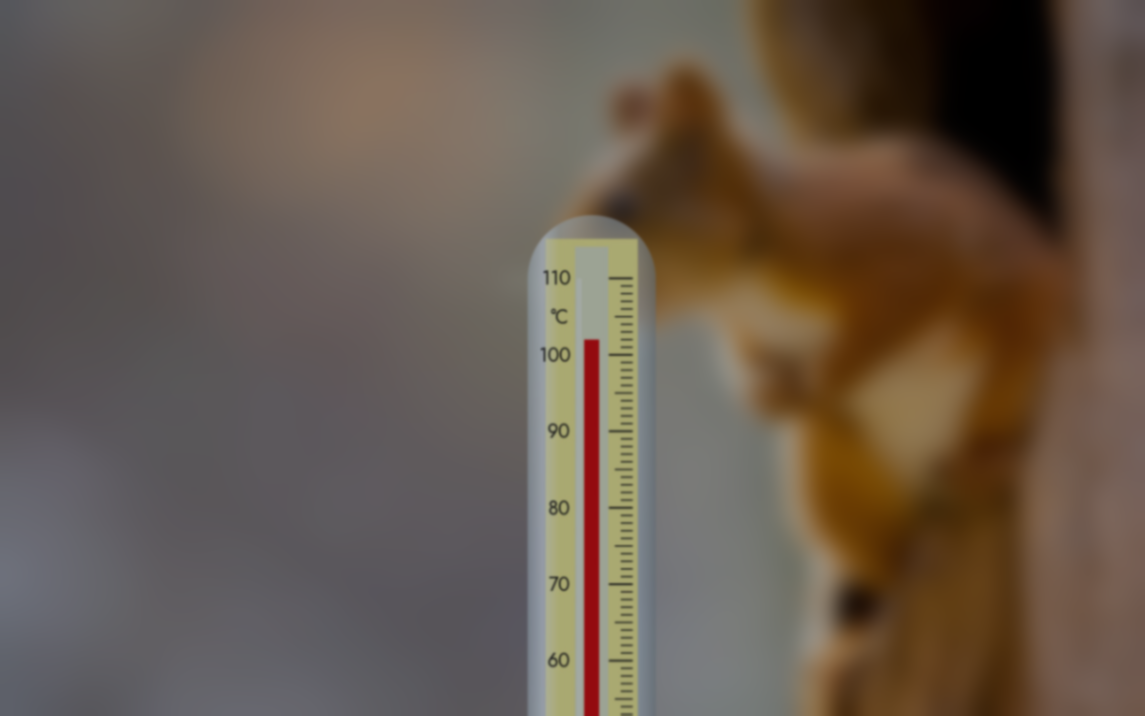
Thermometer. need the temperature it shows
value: 102 °C
